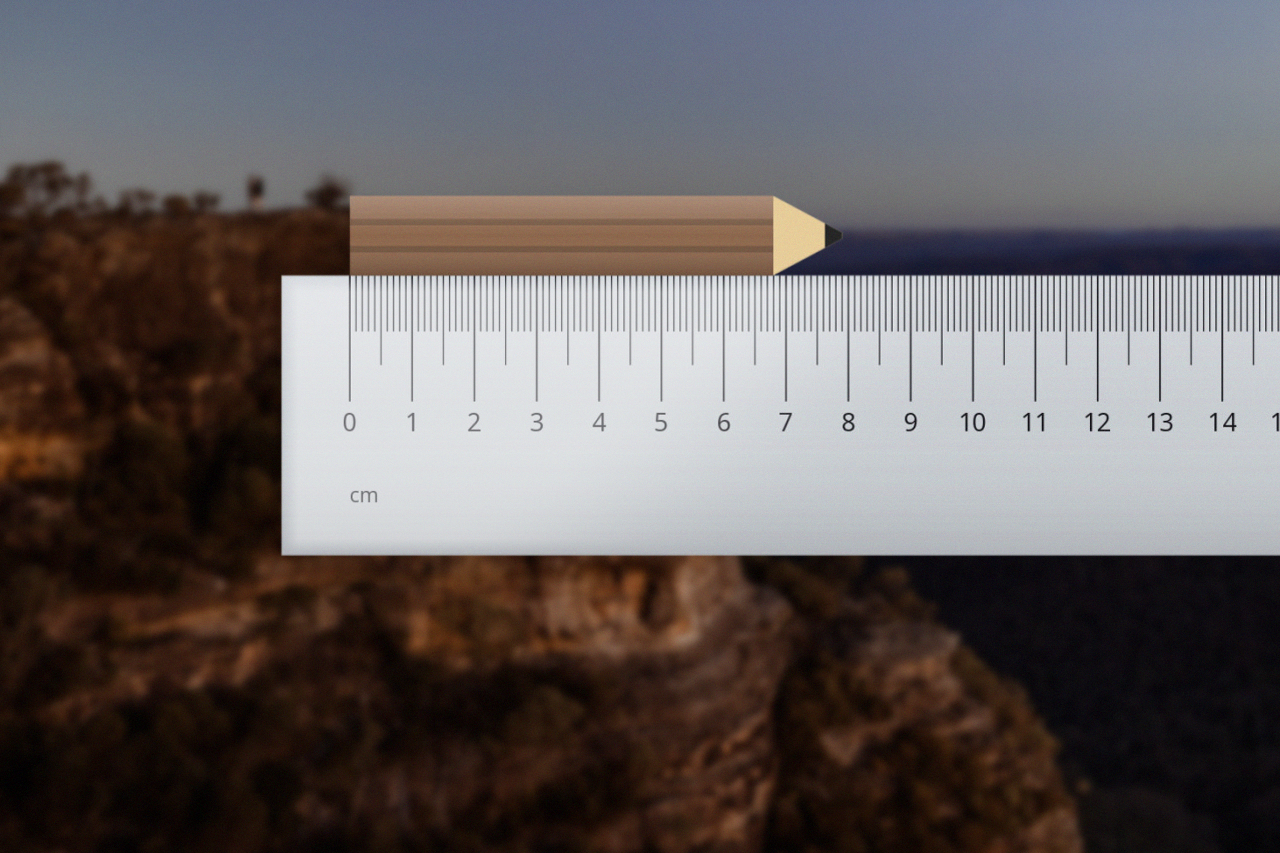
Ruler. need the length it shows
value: 7.9 cm
